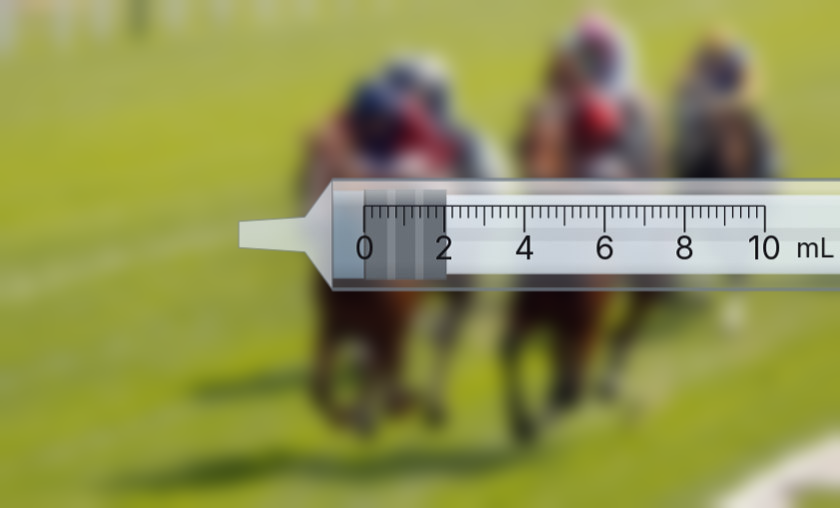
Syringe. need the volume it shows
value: 0 mL
